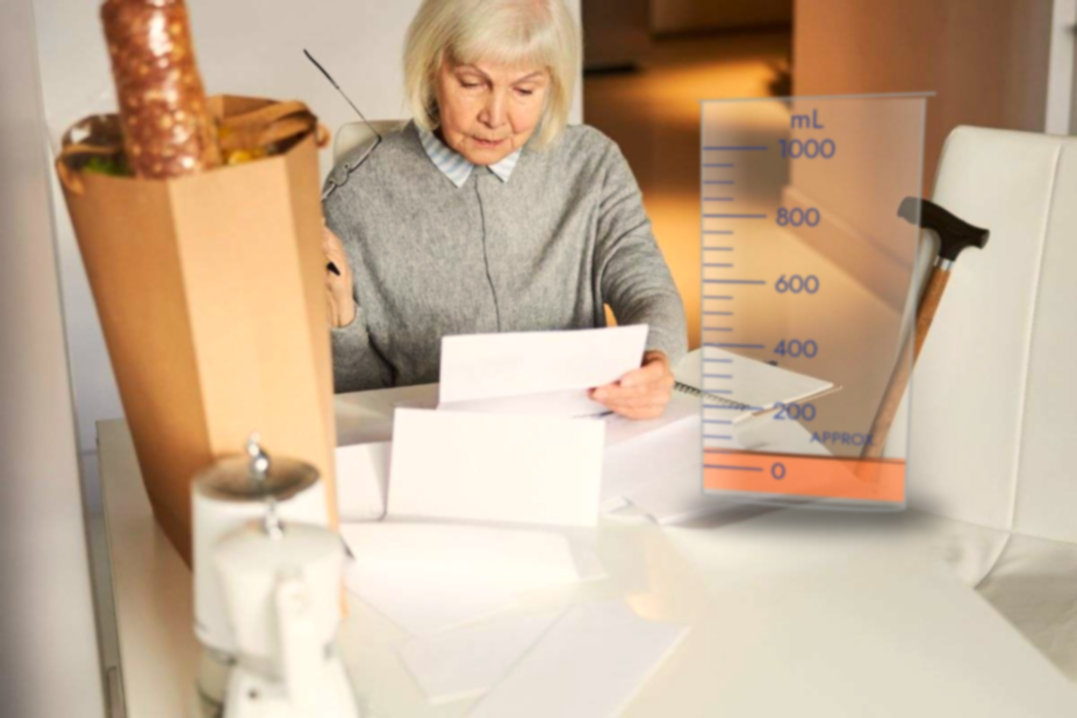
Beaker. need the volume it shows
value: 50 mL
